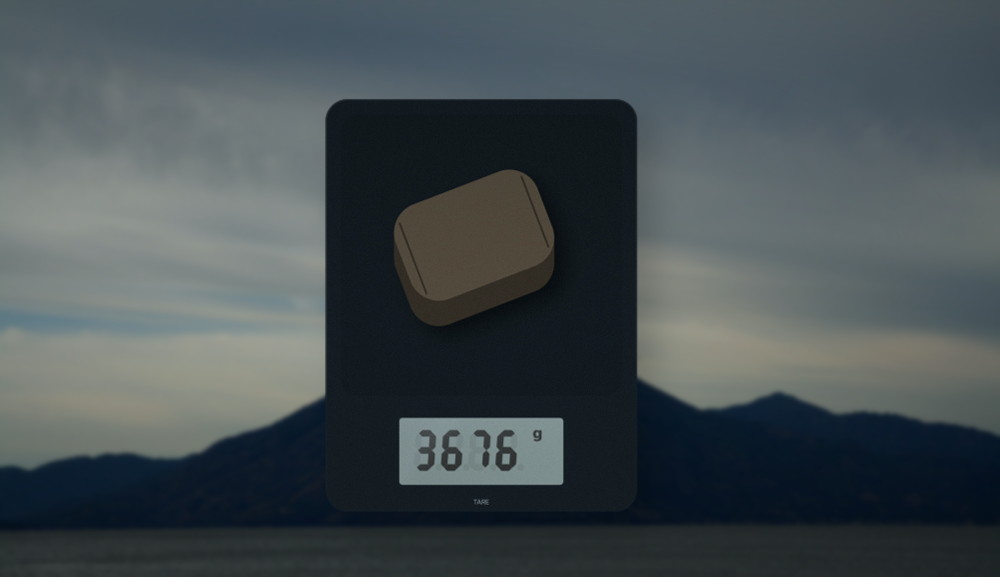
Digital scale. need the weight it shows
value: 3676 g
